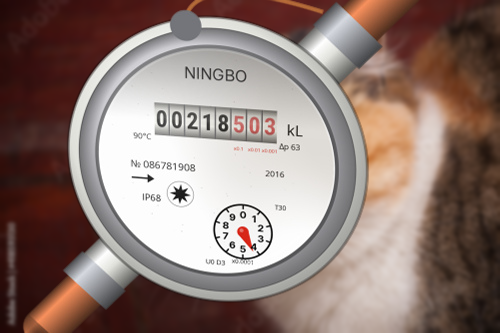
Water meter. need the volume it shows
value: 218.5034 kL
